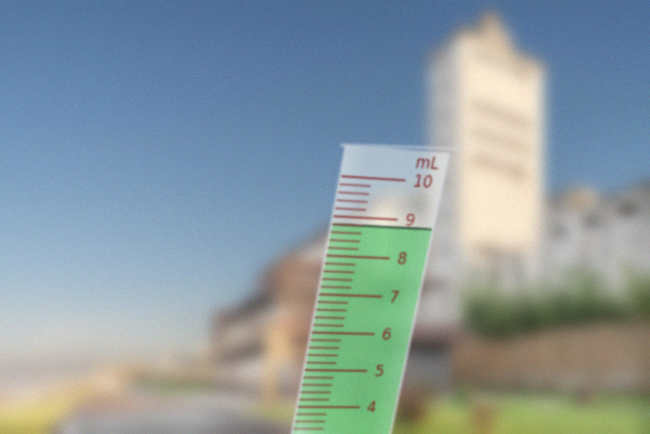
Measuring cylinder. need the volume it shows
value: 8.8 mL
